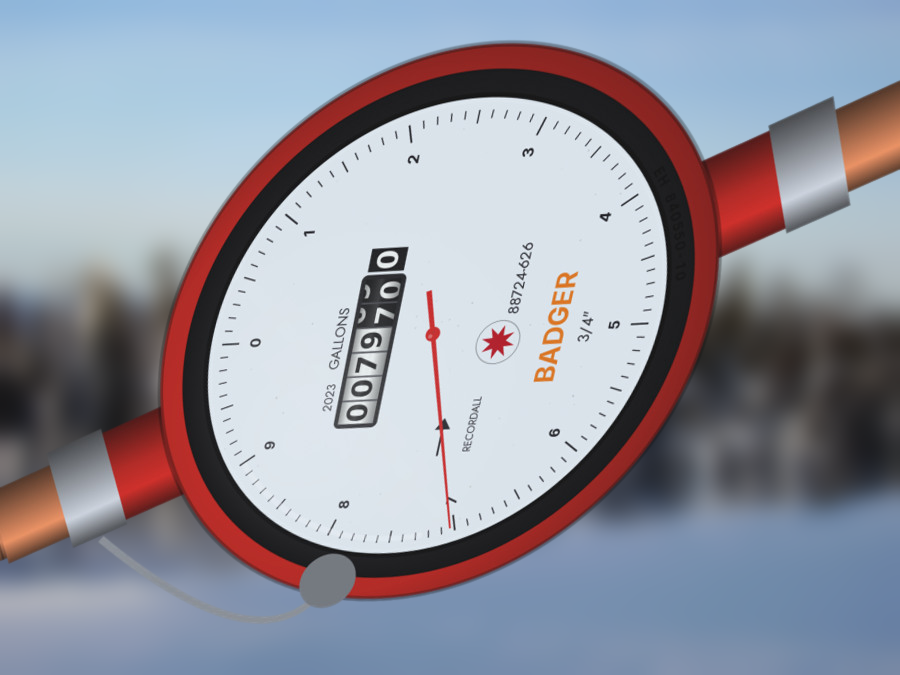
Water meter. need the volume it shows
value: 79697.0 gal
